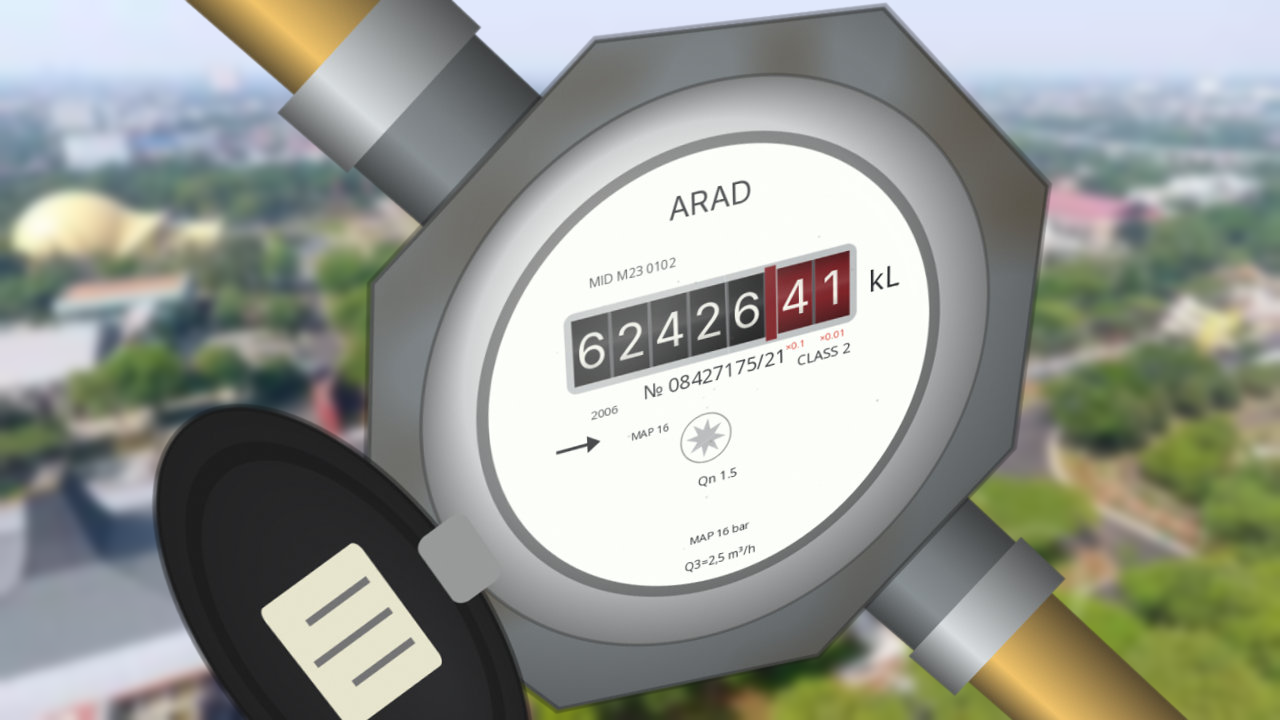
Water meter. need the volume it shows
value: 62426.41 kL
